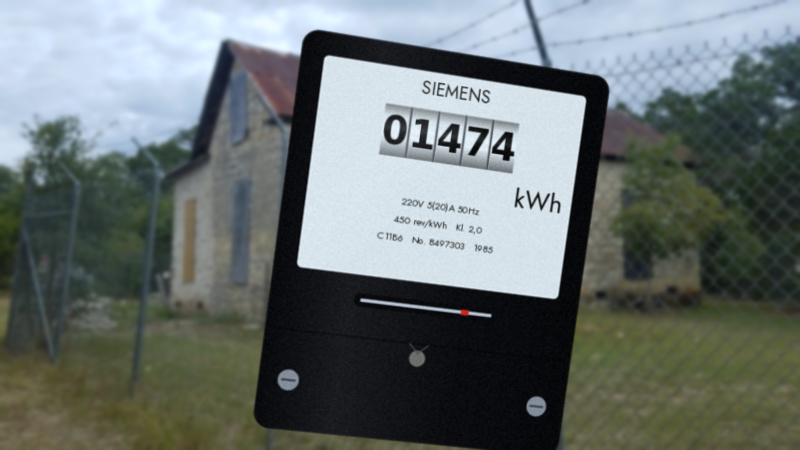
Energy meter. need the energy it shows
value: 1474 kWh
